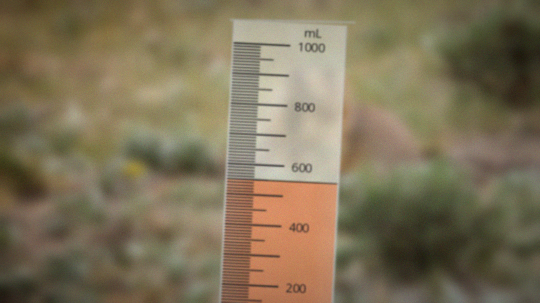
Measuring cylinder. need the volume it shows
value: 550 mL
